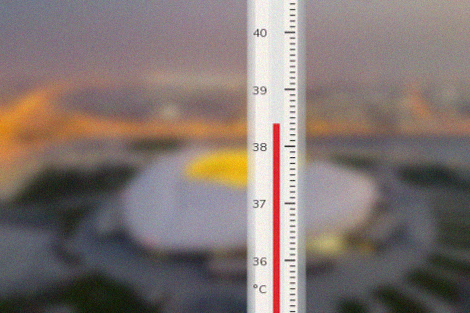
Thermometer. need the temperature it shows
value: 38.4 °C
